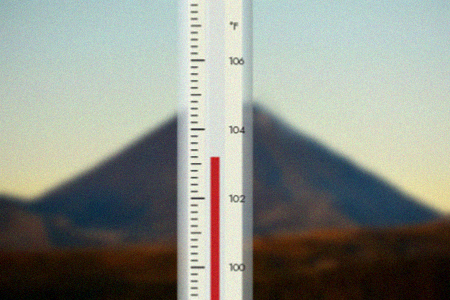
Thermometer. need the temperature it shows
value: 103.2 °F
